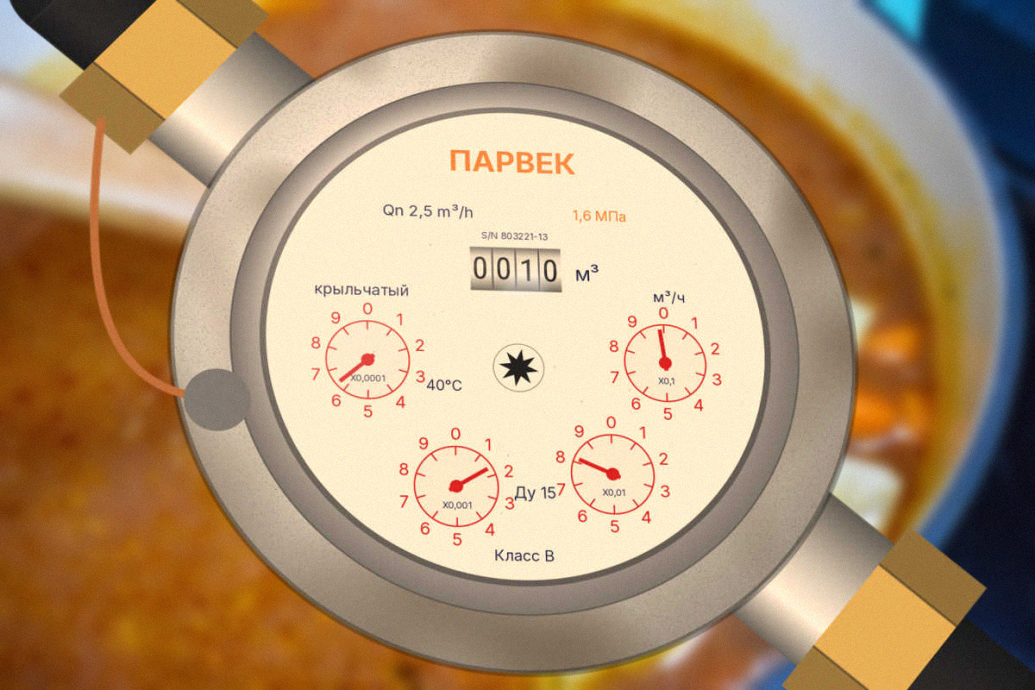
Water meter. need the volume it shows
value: 9.9816 m³
